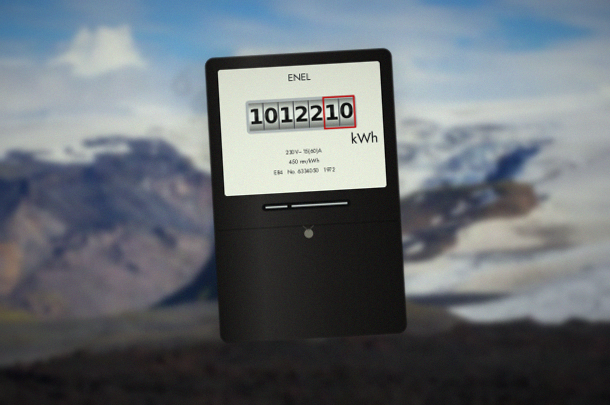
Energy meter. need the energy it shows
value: 10122.10 kWh
